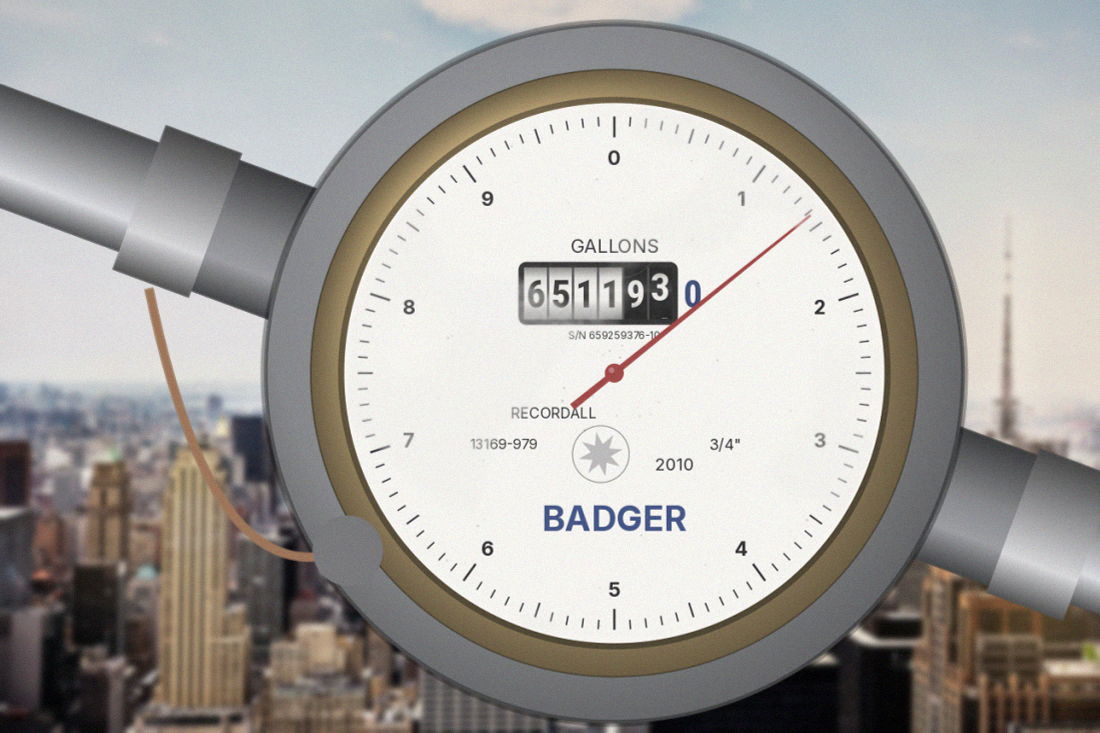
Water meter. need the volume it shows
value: 6511931.4 gal
